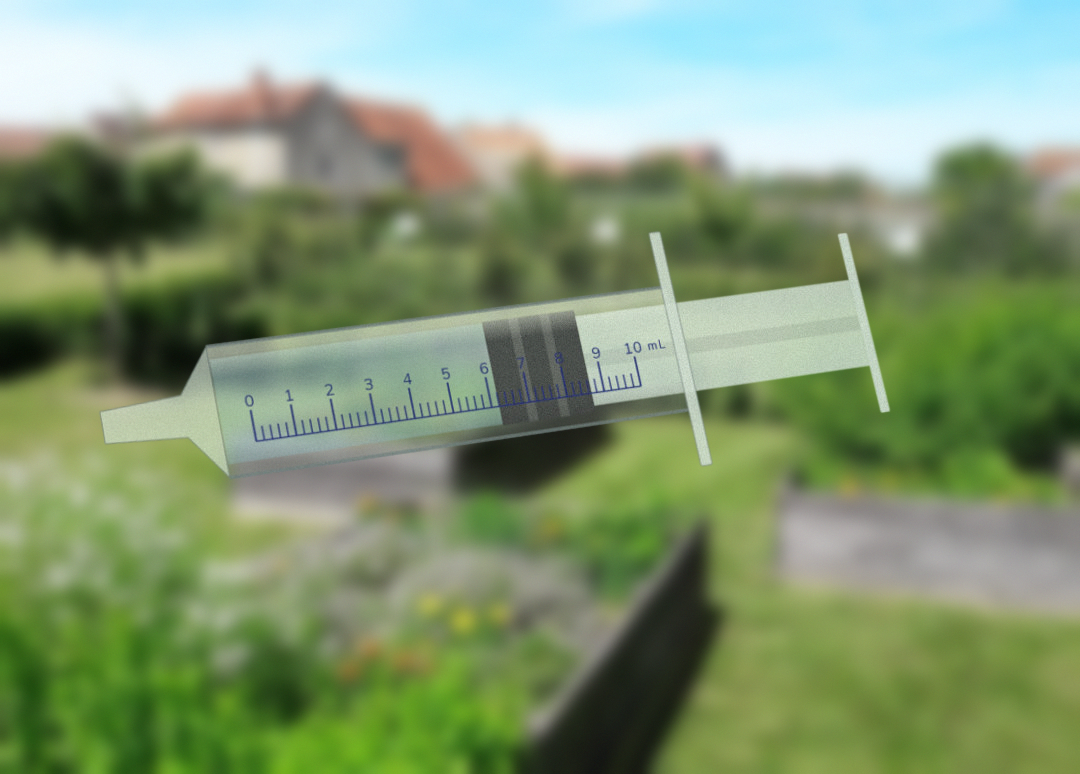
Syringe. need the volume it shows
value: 6.2 mL
